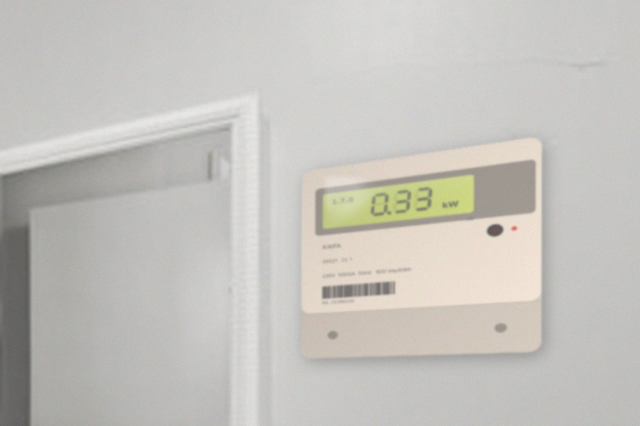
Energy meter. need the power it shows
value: 0.33 kW
